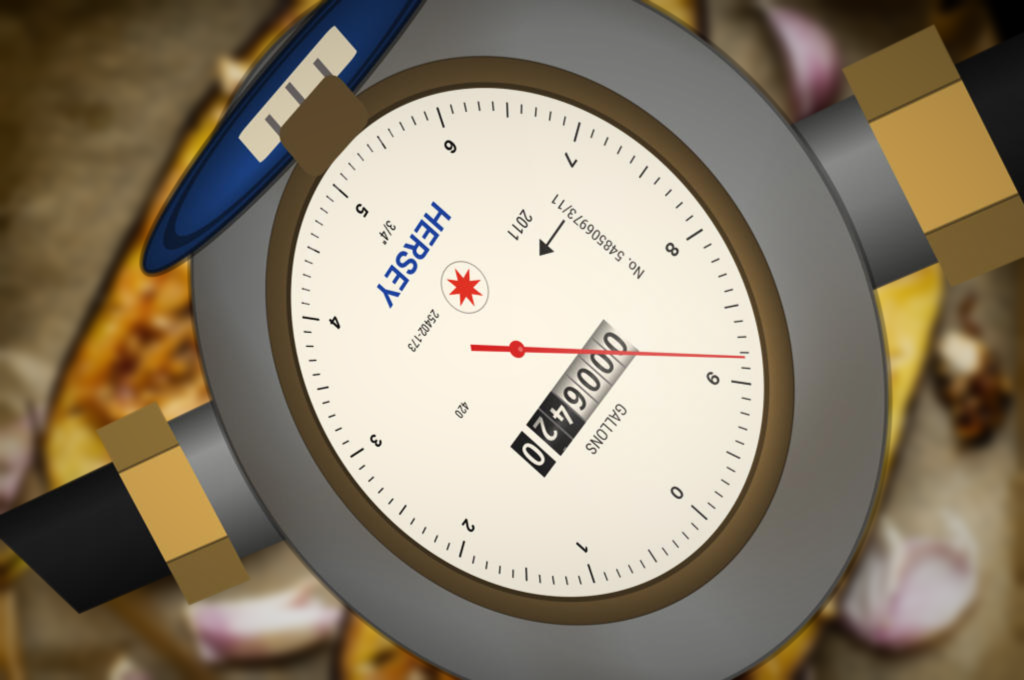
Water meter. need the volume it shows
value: 6418.8 gal
